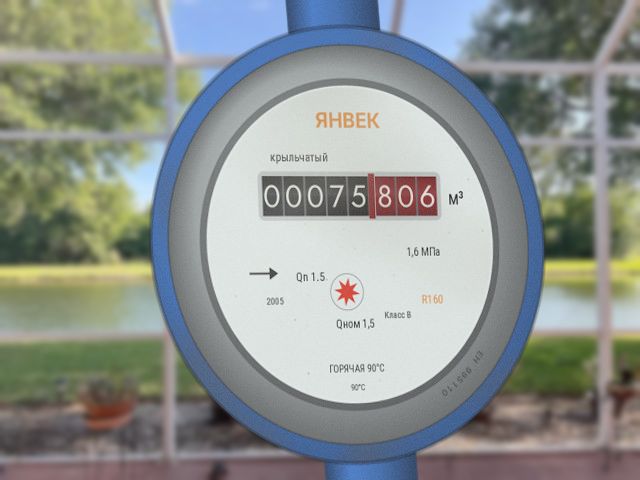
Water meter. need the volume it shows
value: 75.806 m³
